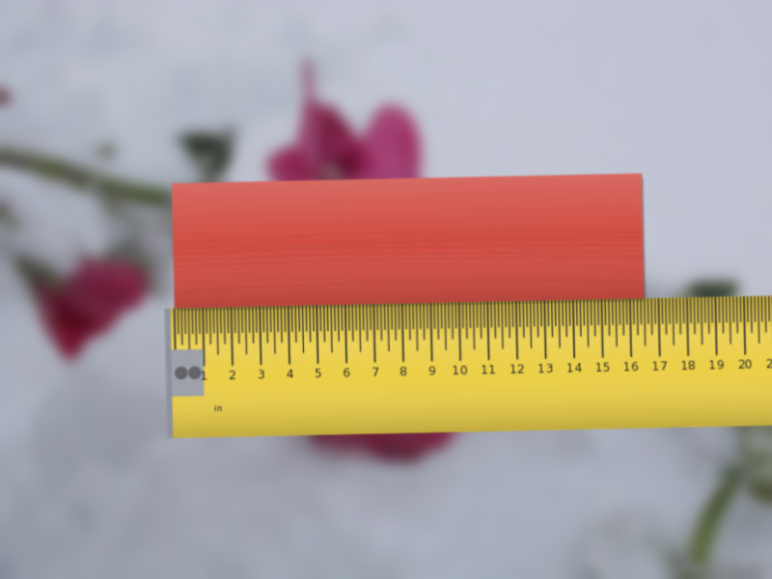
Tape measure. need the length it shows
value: 16.5 in
